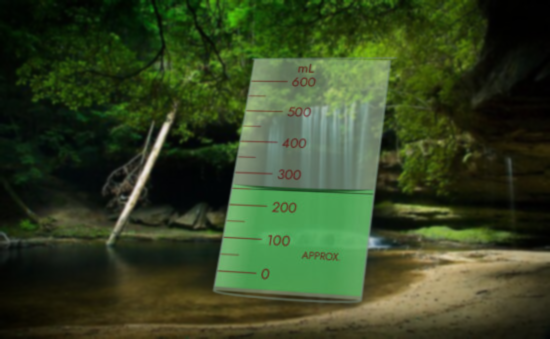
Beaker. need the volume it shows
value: 250 mL
